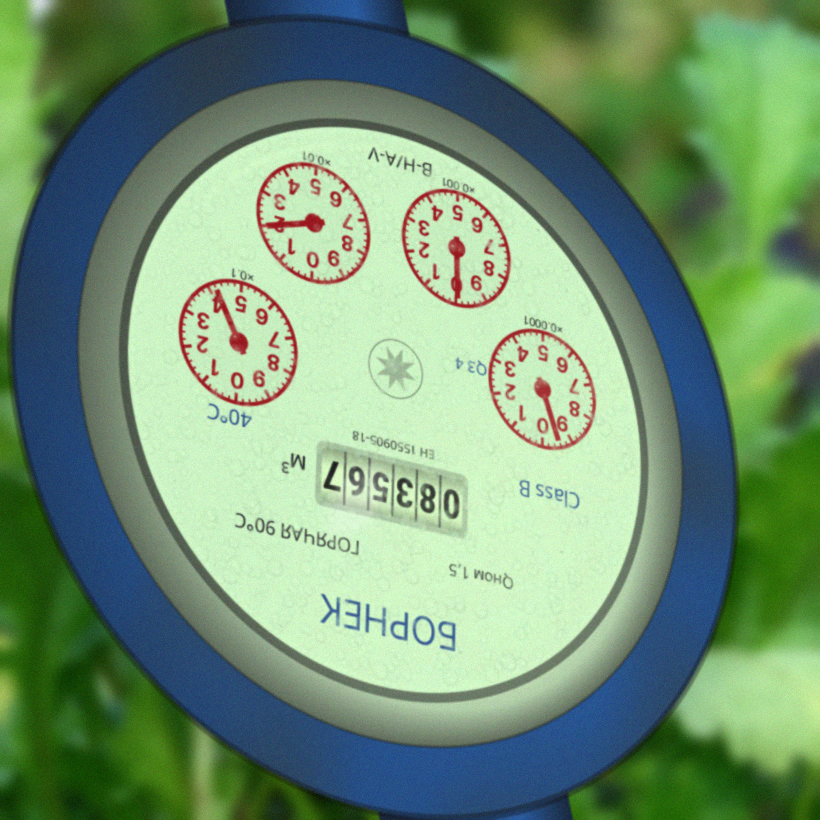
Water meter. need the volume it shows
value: 83567.4199 m³
